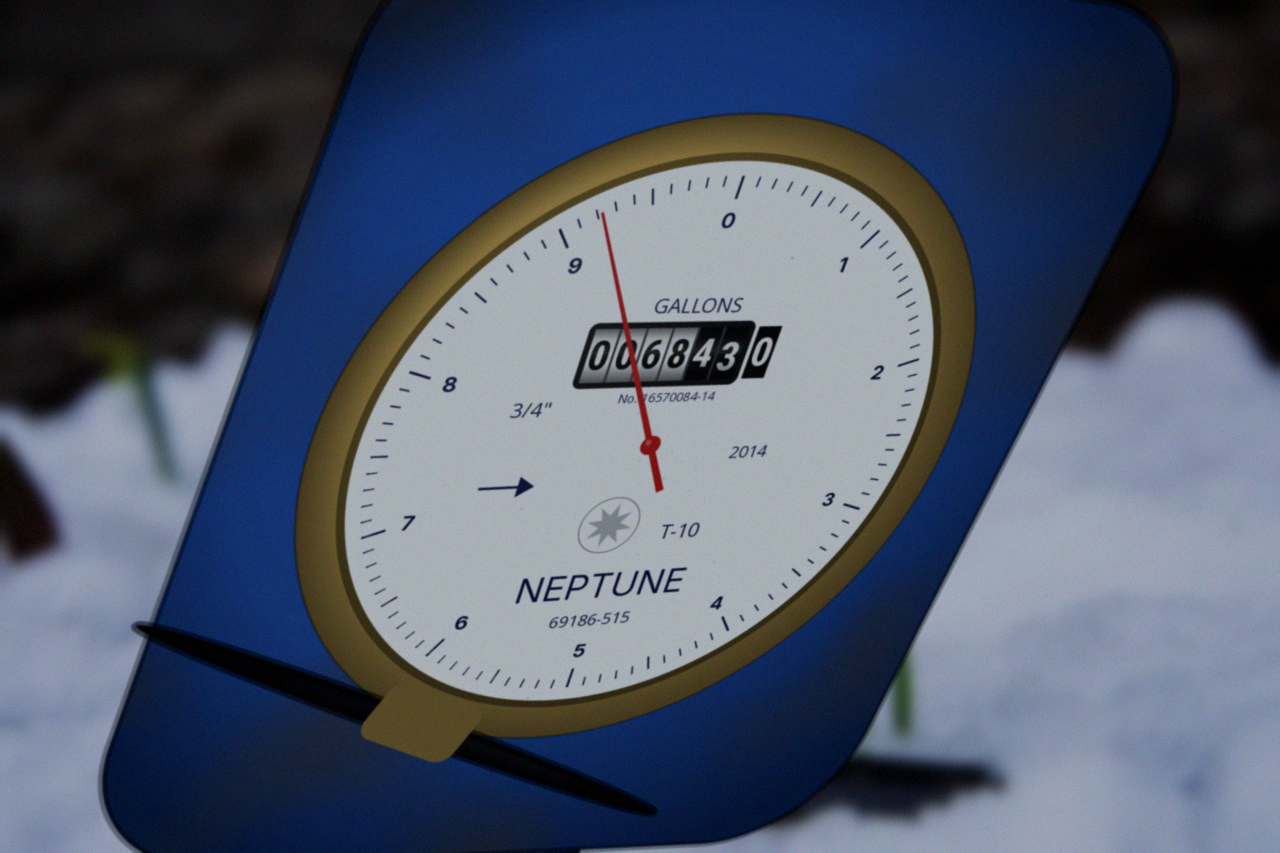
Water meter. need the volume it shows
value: 68429.2 gal
